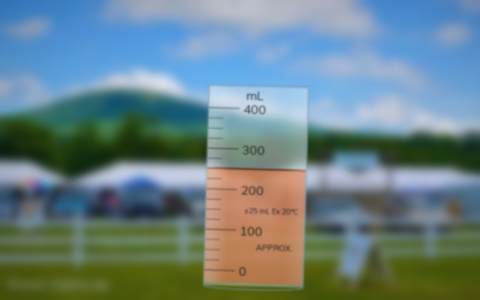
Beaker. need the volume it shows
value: 250 mL
